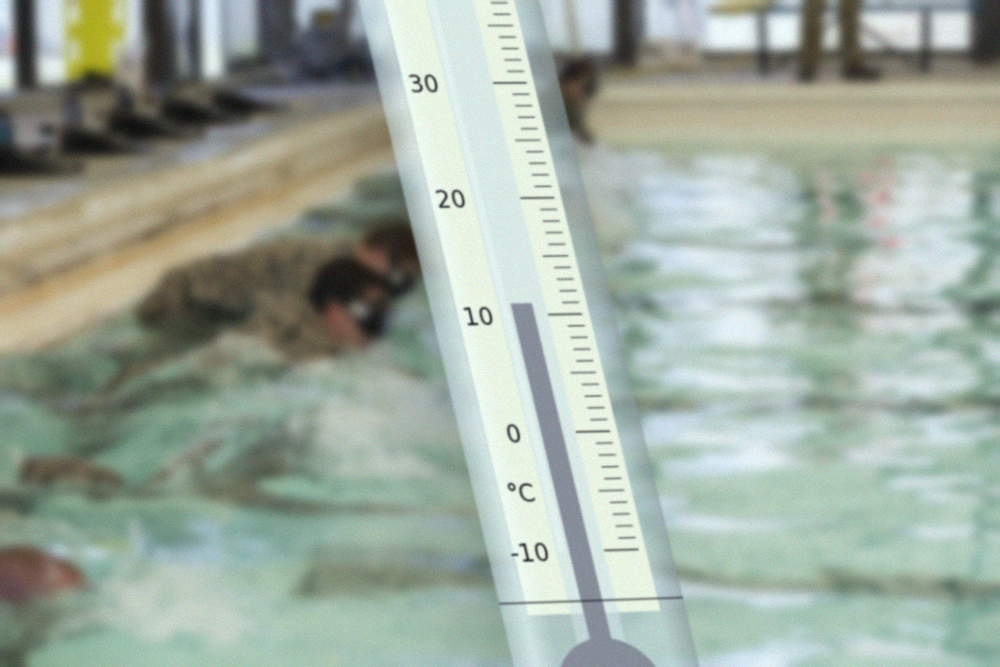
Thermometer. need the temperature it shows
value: 11 °C
